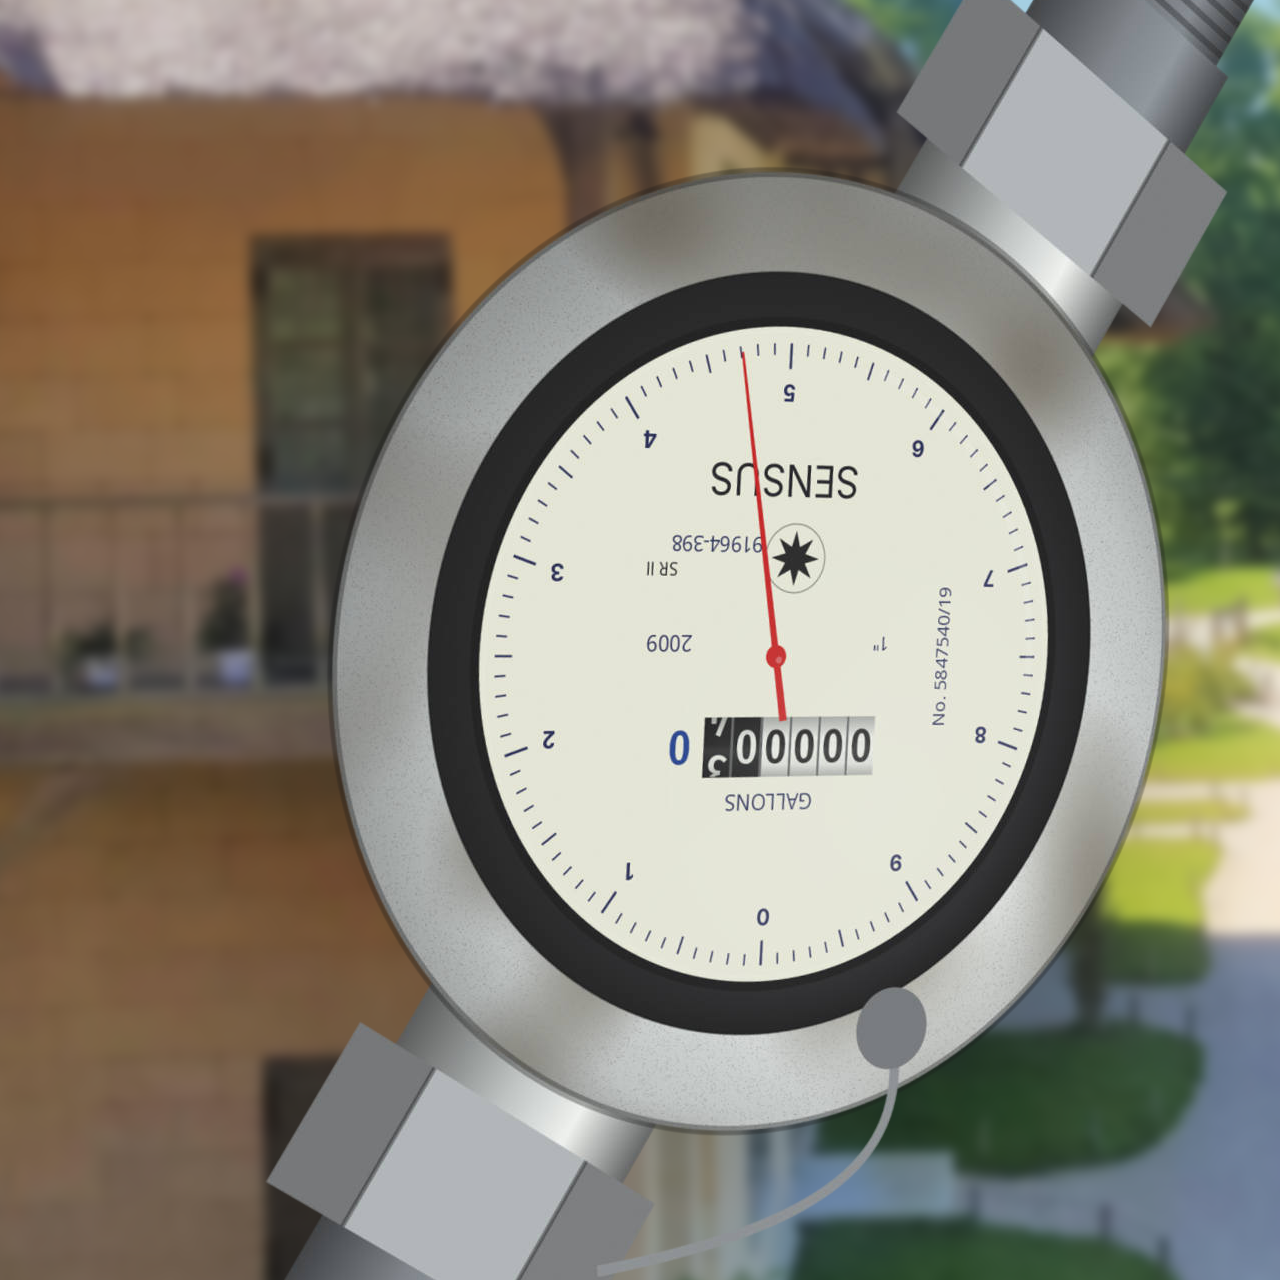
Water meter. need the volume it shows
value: 34.7 gal
